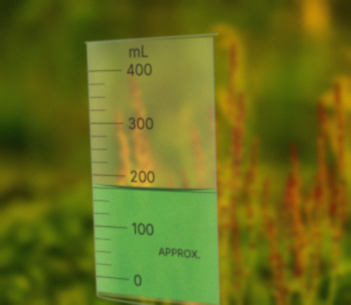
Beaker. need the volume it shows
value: 175 mL
